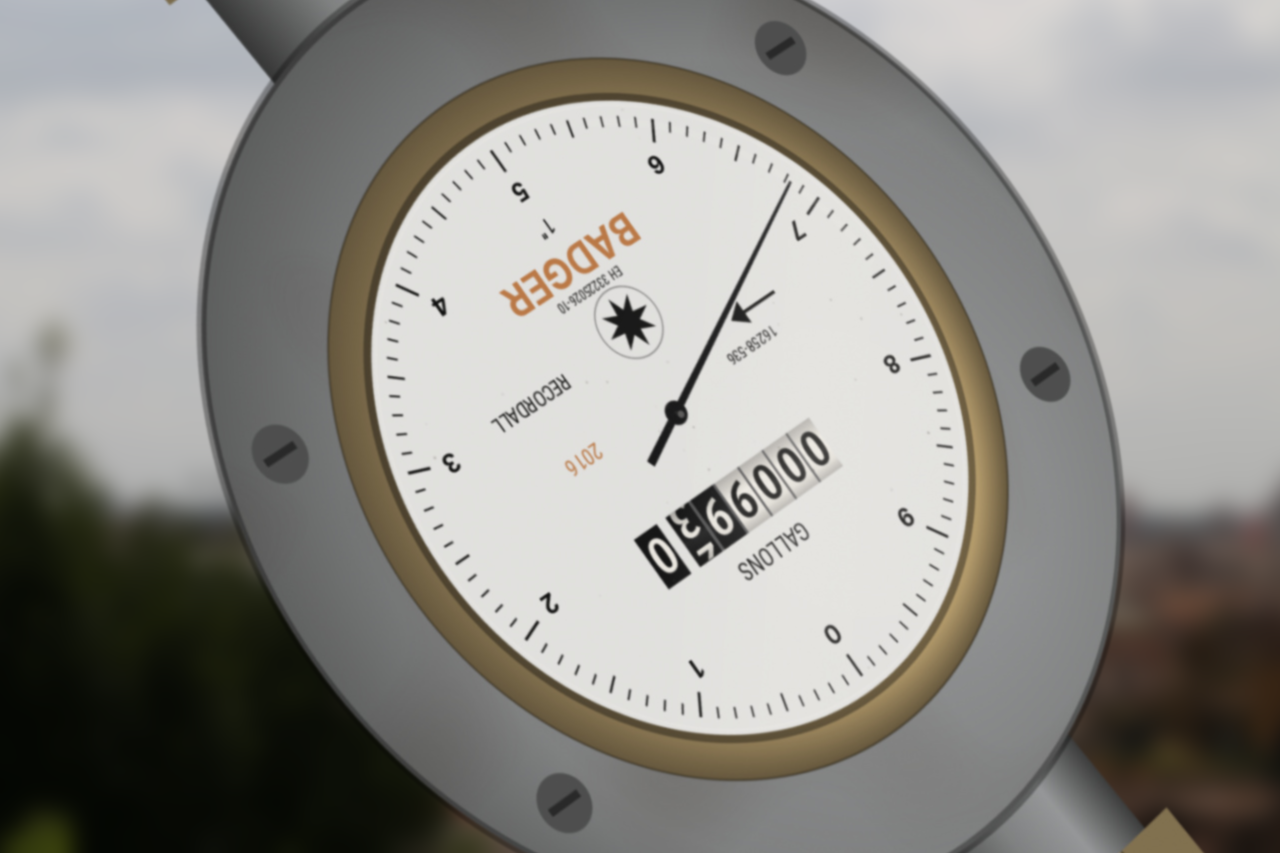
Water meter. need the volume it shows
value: 9926.8 gal
